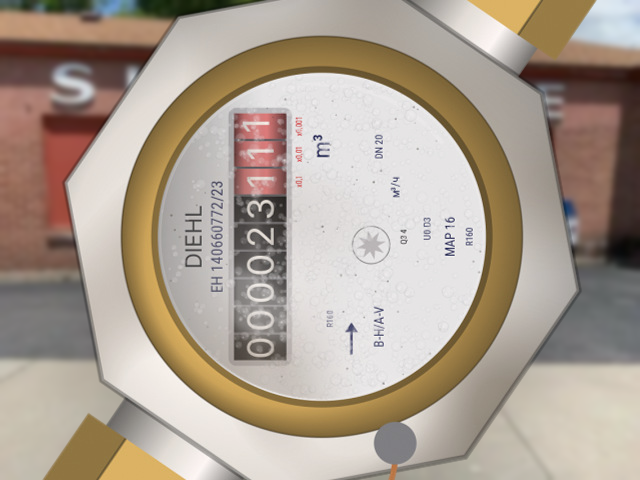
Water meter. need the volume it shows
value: 23.111 m³
